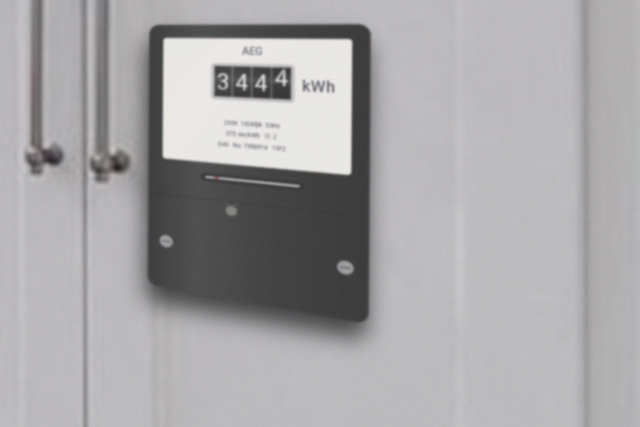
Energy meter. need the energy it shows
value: 3444 kWh
